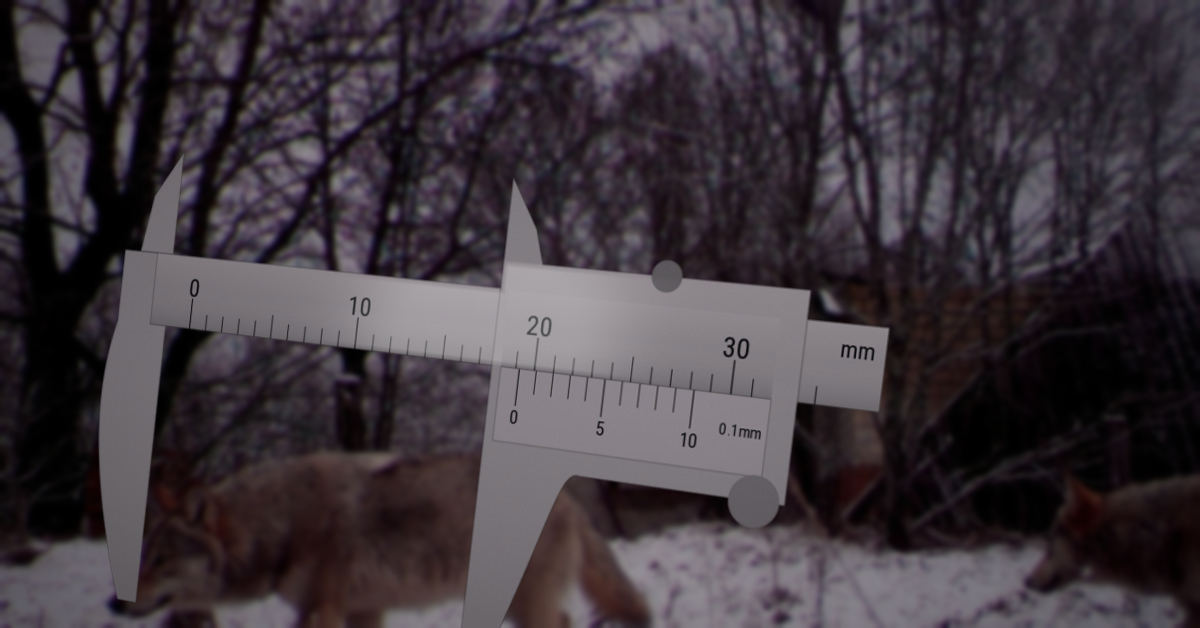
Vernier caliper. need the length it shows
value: 19.2 mm
